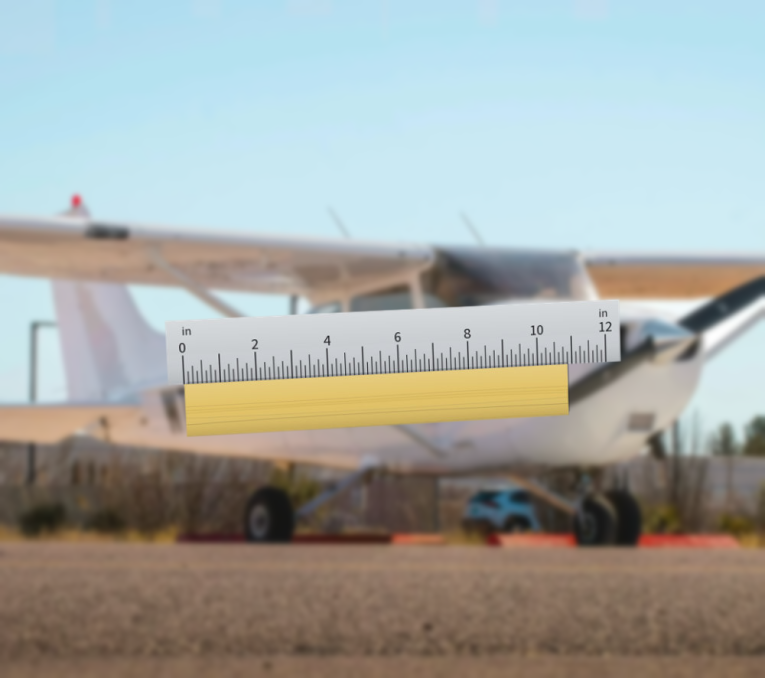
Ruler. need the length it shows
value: 10.875 in
